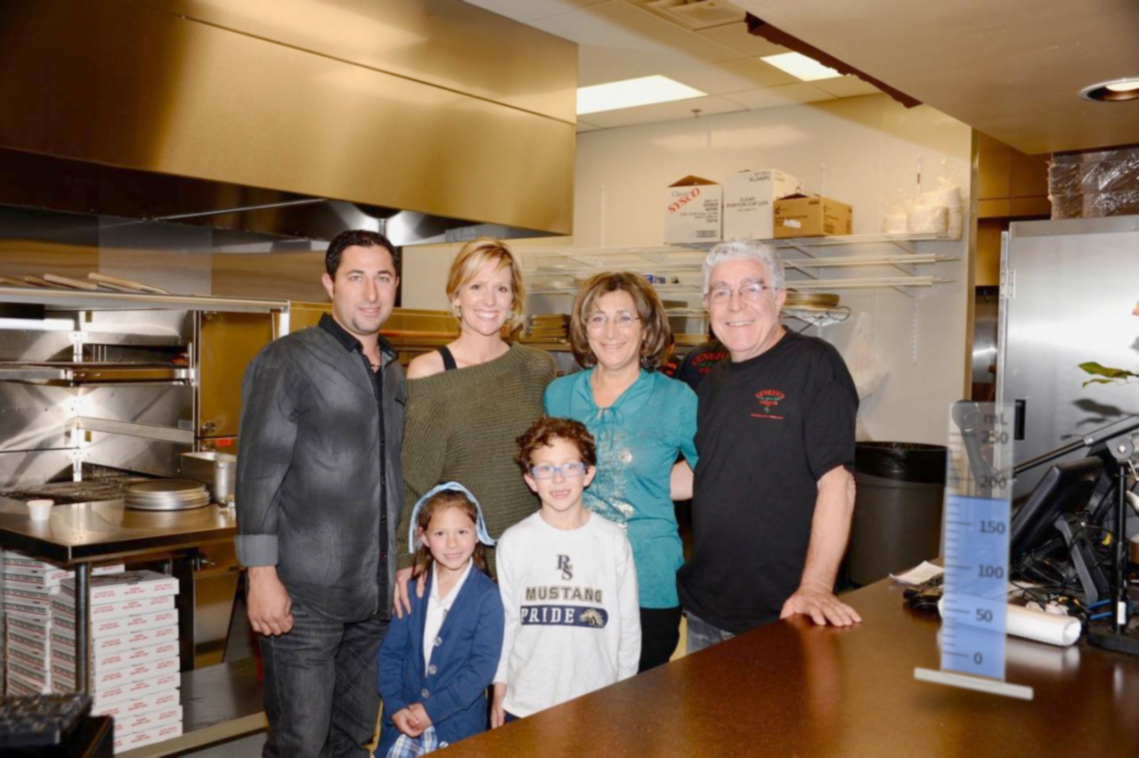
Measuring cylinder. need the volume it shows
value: 180 mL
